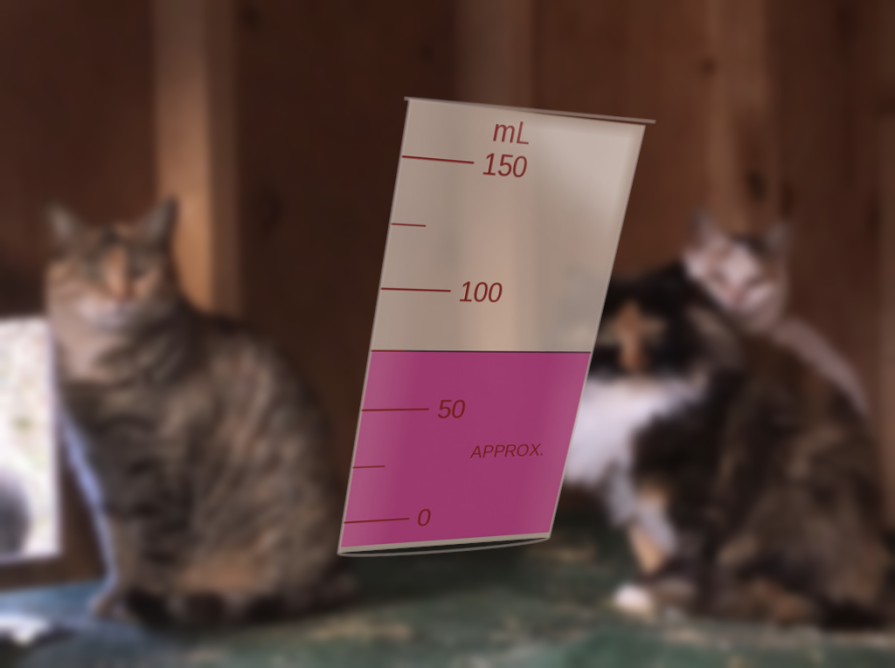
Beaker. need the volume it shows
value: 75 mL
